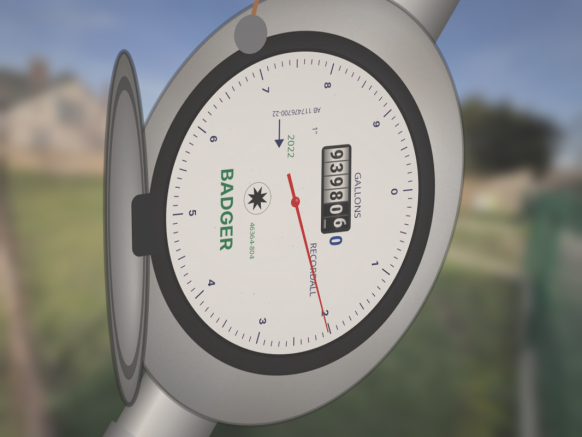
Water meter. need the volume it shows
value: 9398062.0 gal
